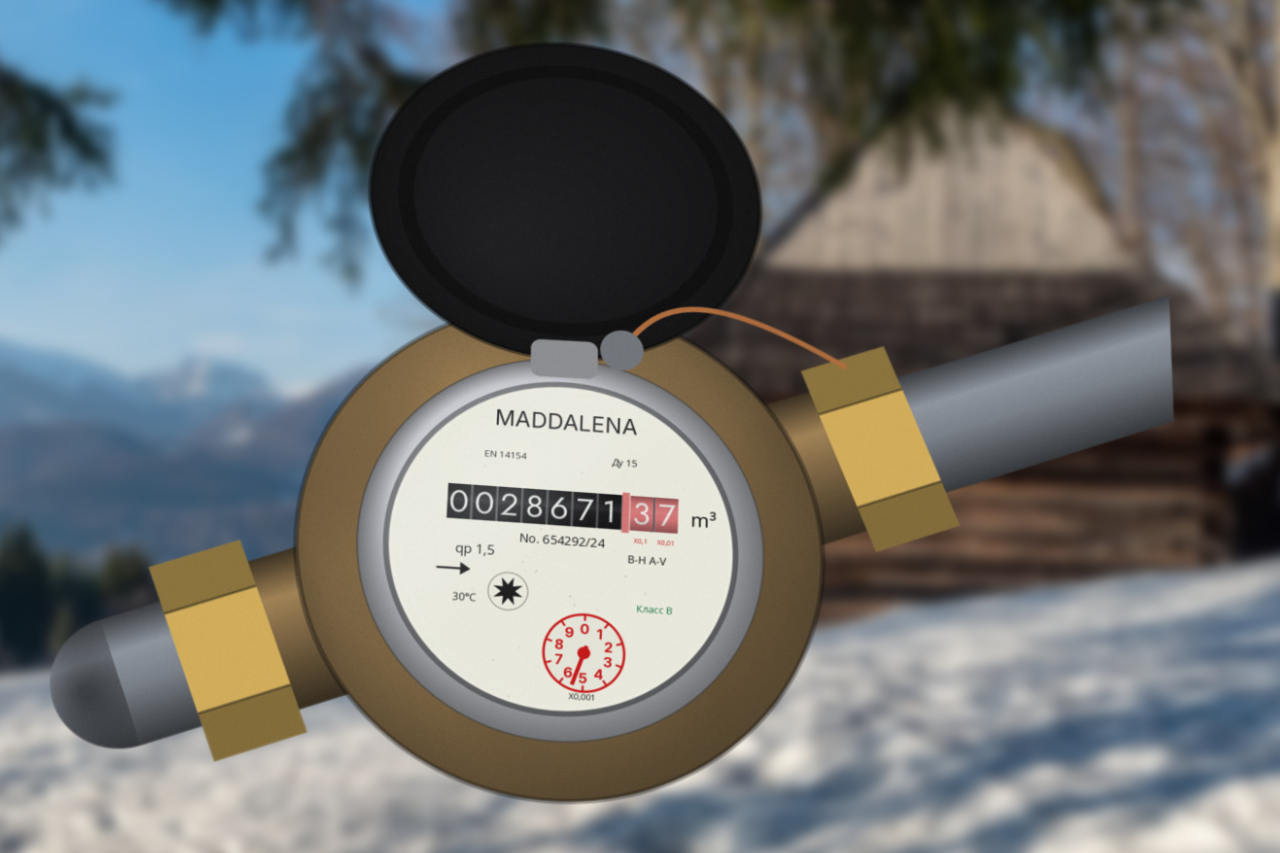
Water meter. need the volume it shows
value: 28671.375 m³
